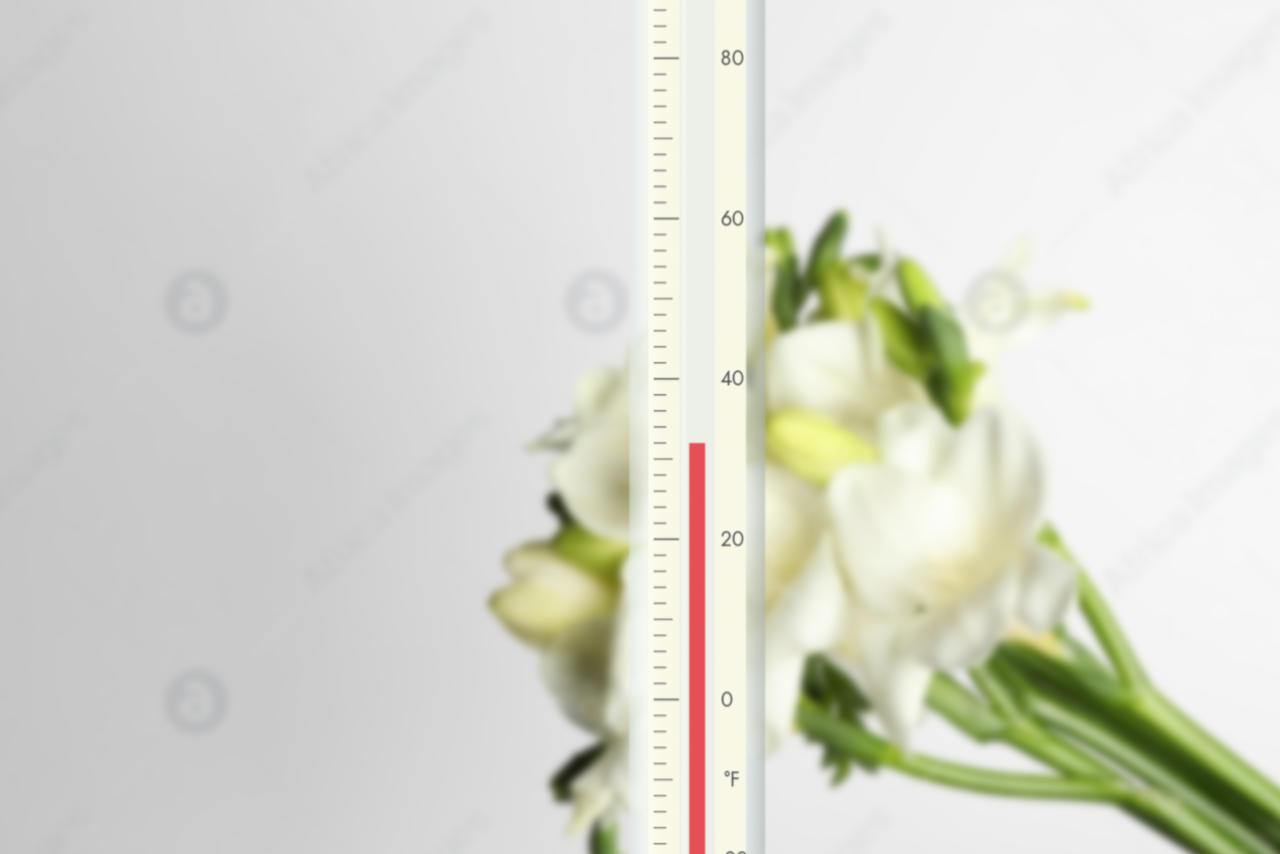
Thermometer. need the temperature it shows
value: 32 °F
